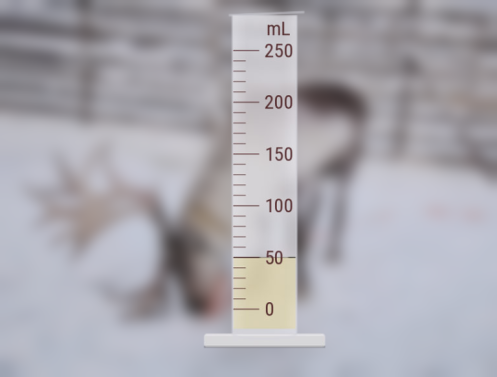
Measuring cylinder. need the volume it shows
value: 50 mL
